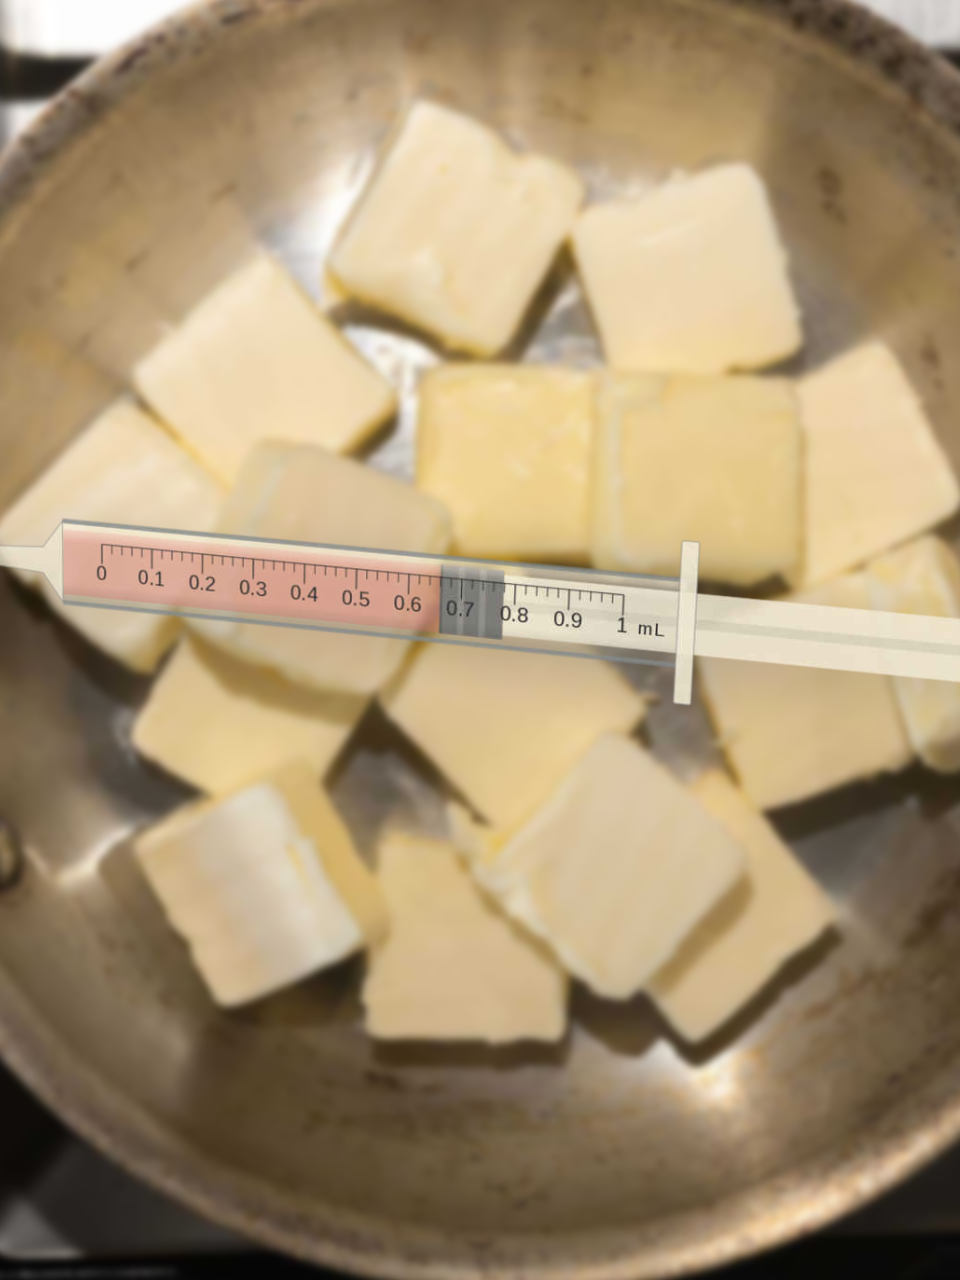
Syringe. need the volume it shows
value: 0.66 mL
